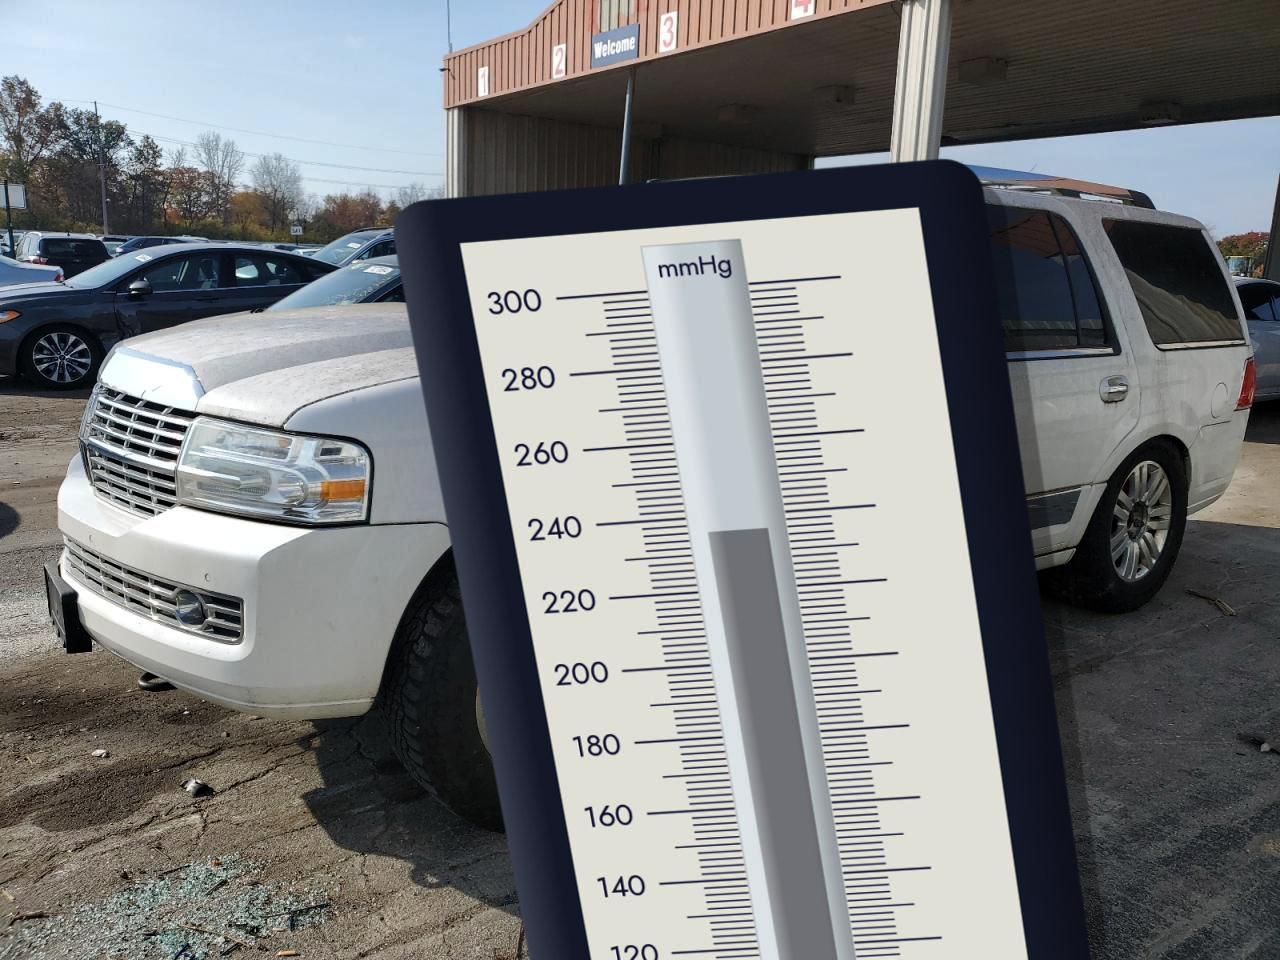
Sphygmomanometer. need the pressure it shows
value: 236 mmHg
